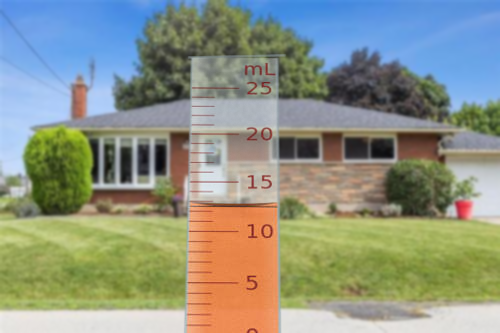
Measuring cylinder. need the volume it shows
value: 12.5 mL
